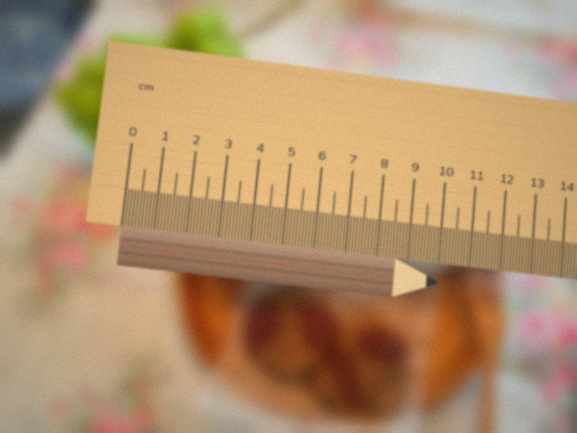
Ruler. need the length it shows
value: 10 cm
